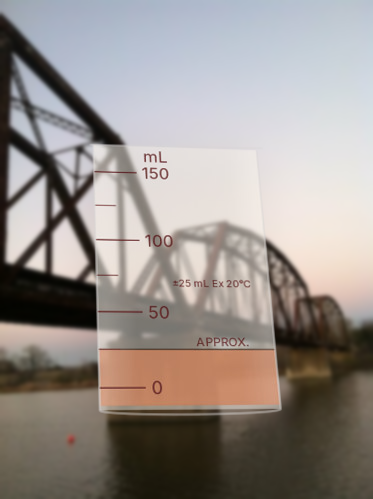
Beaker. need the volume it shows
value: 25 mL
